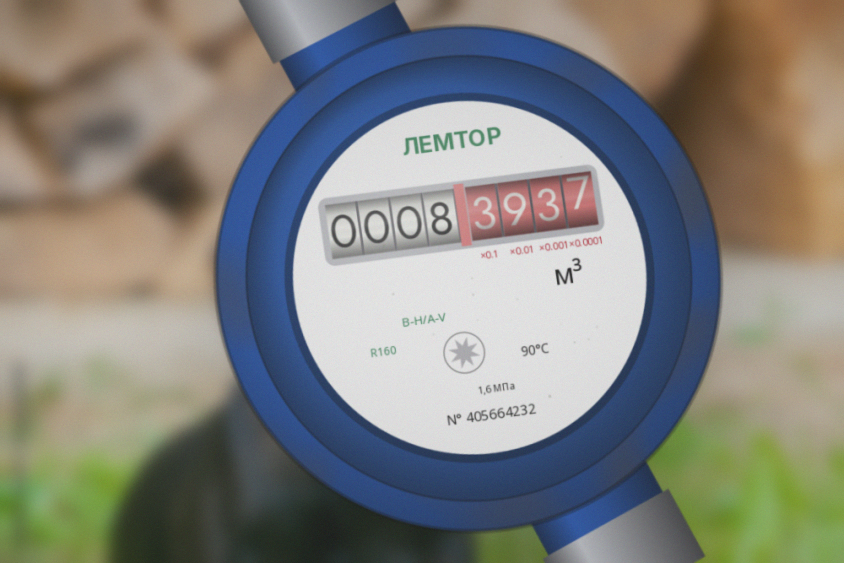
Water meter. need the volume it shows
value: 8.3937 m³
